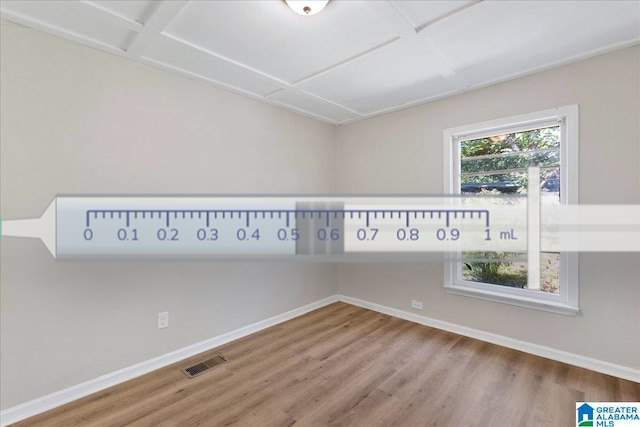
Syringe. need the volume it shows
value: 0.52 mL
